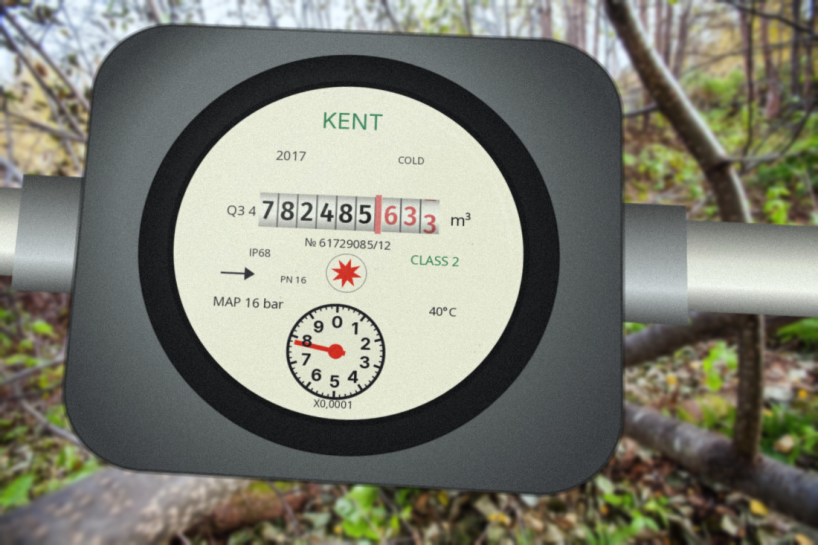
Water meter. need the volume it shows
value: 782485.6327 m³
